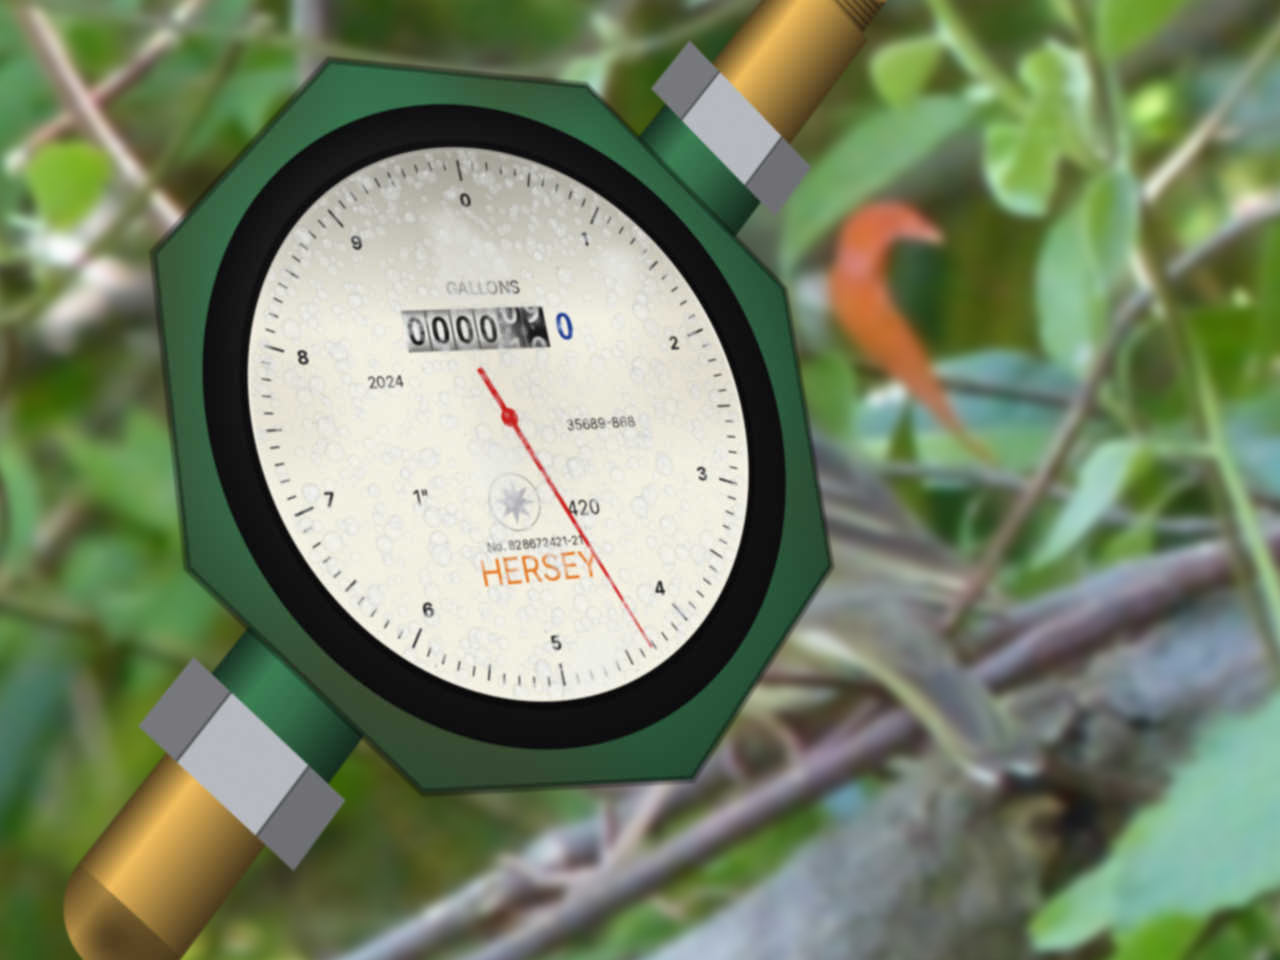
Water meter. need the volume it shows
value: 94.3 gal
